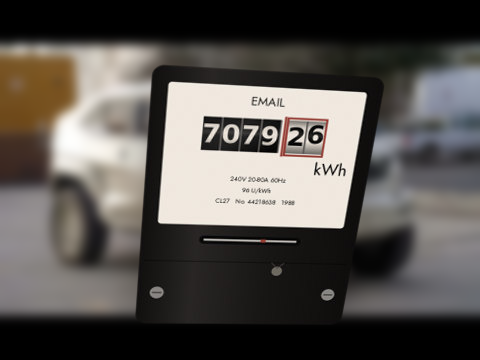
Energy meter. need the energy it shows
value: 7079.26 kWh
